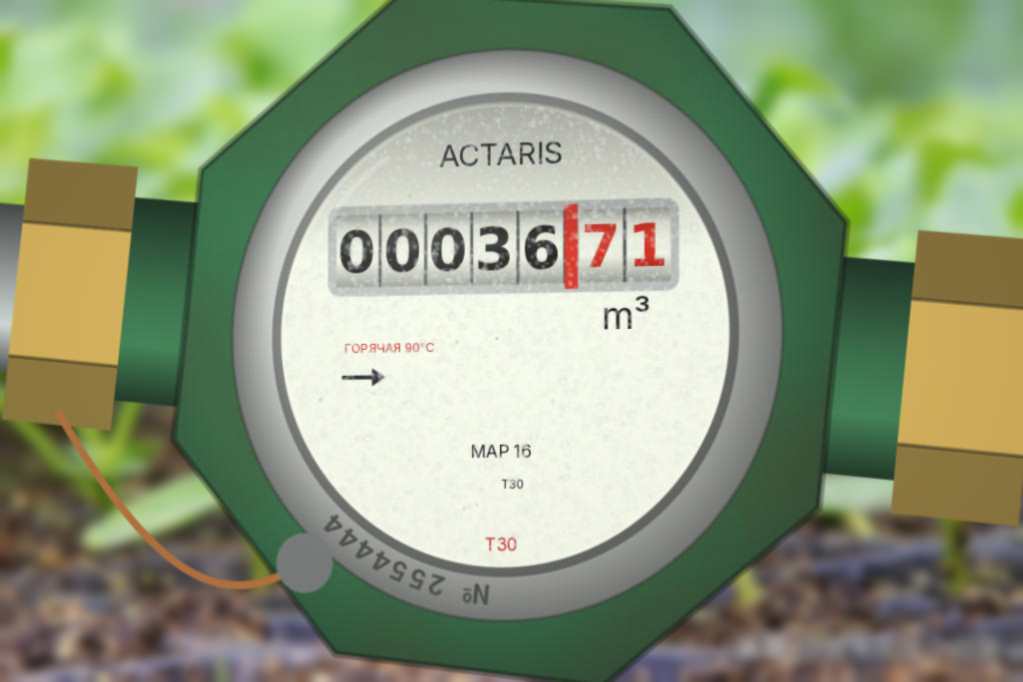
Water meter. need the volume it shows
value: 36.71 m³
